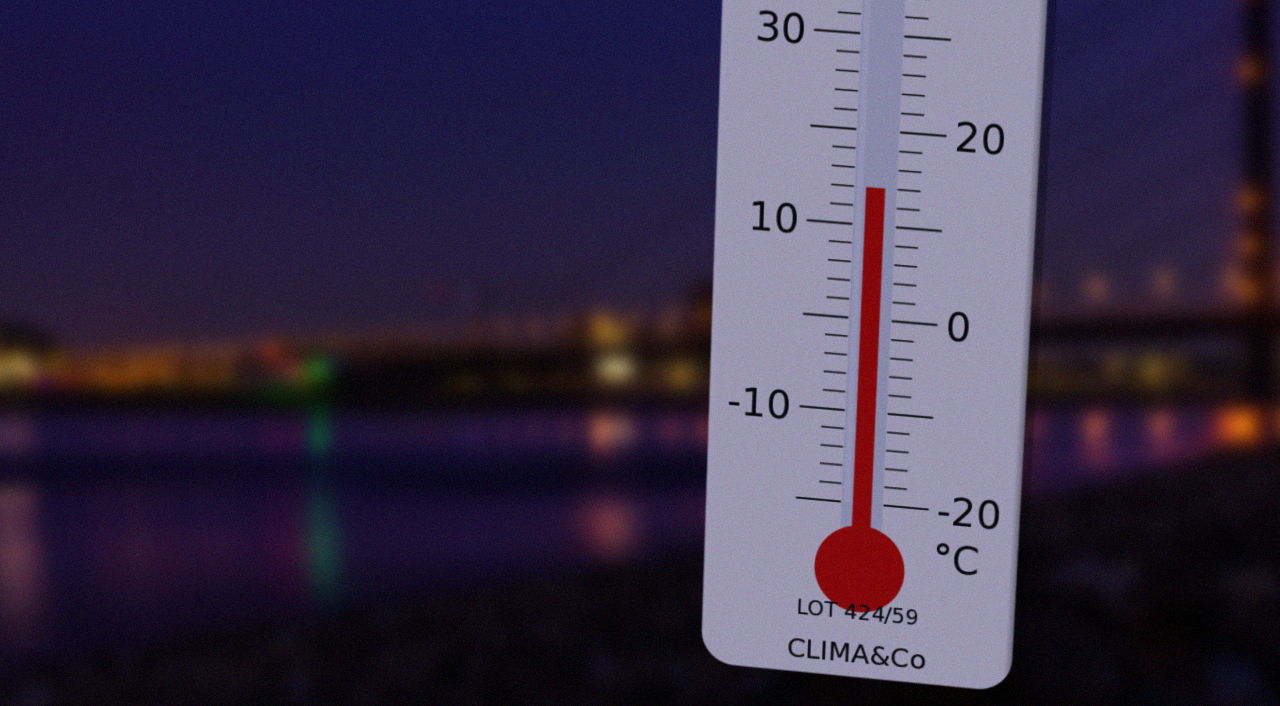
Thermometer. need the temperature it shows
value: 14 °C
